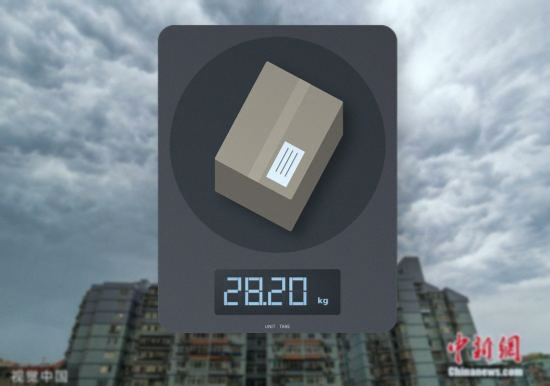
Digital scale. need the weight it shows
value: 28.20 kg
